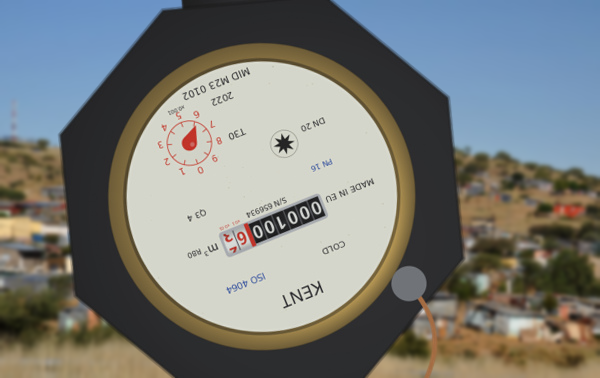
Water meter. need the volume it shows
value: 100.626 m³
